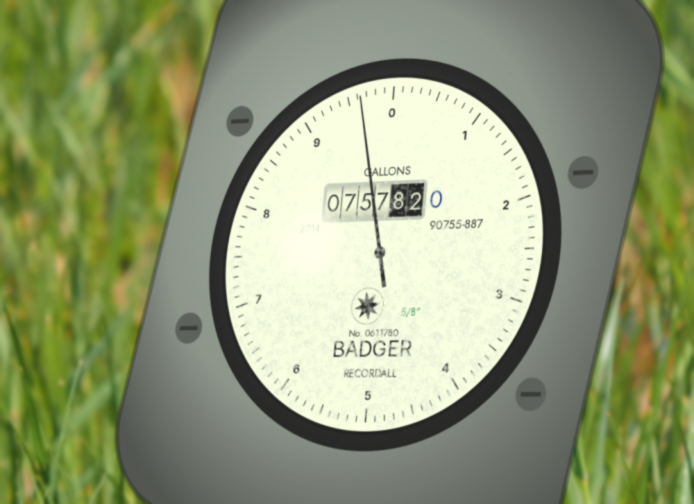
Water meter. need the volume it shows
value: 757819.6 gal
